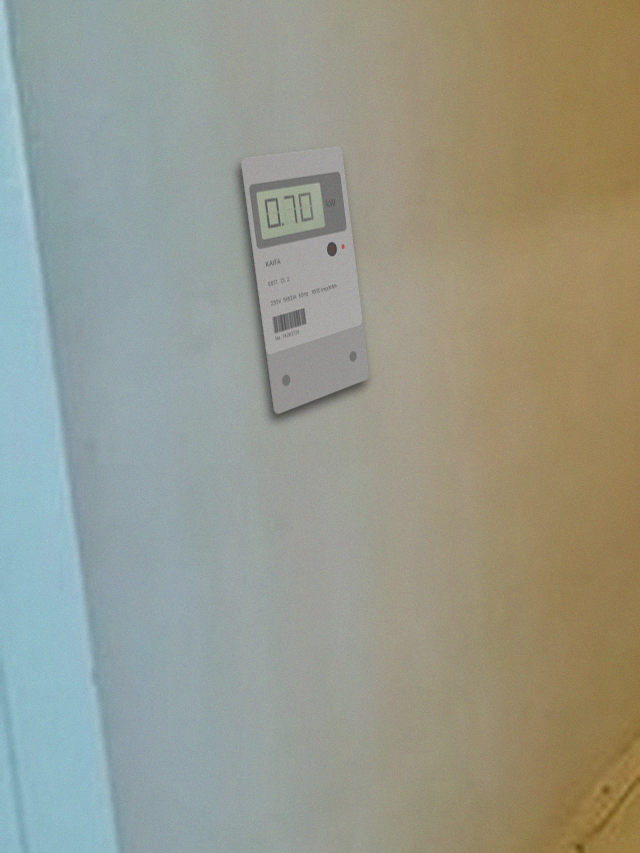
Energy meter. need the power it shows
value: 0.70 kW
